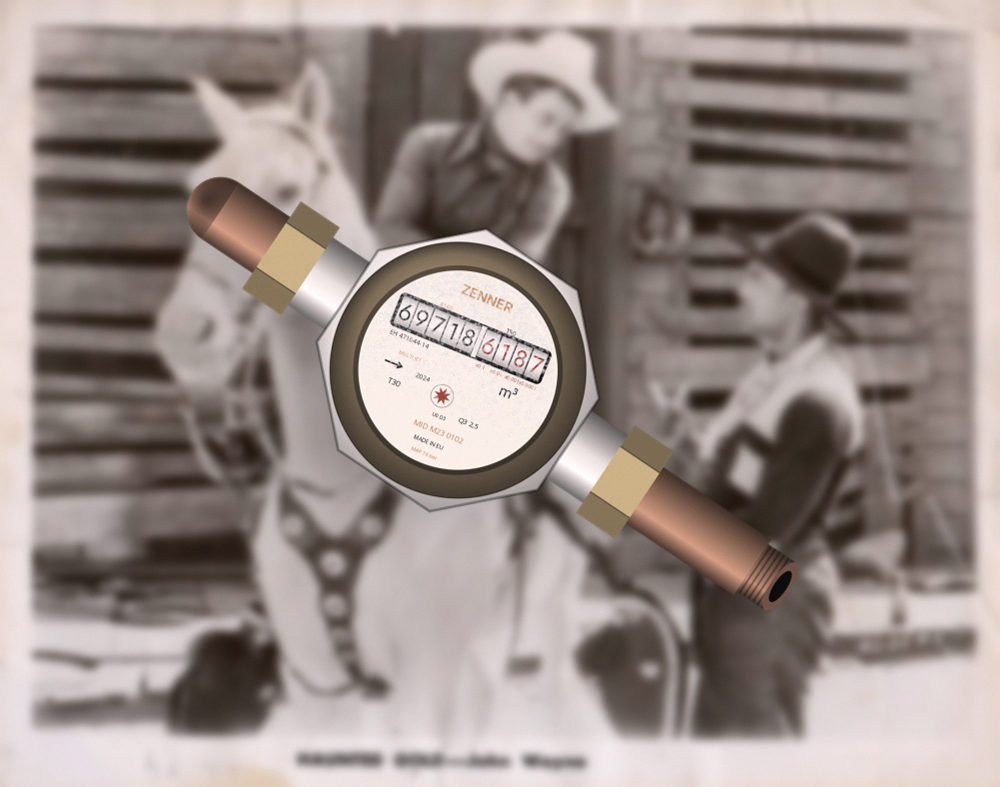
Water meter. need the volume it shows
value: 69718.6187 m³
